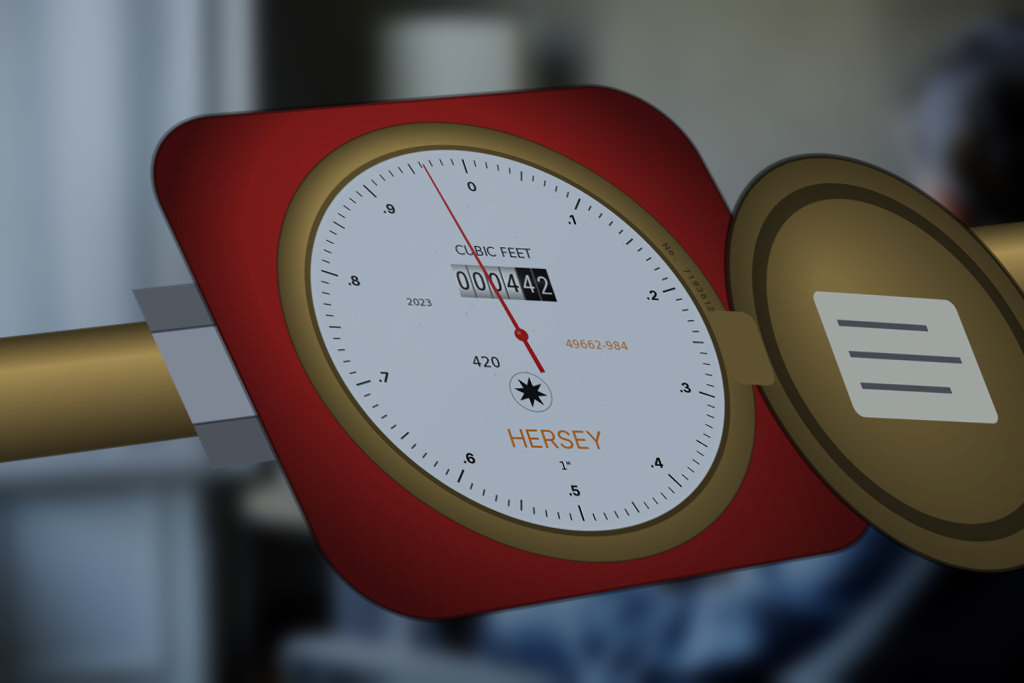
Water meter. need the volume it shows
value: 441.96 ft³
